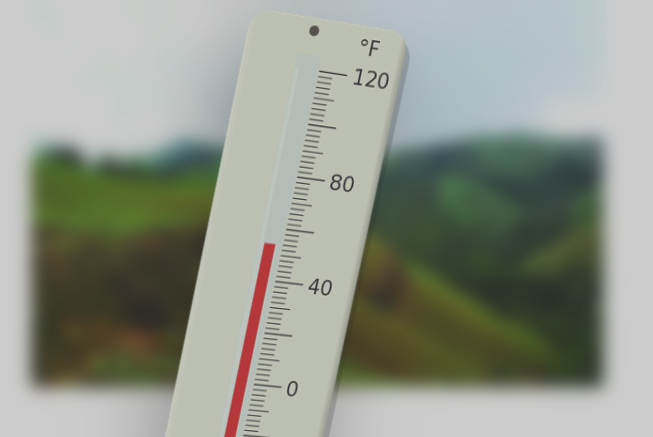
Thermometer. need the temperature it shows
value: 54 °F
